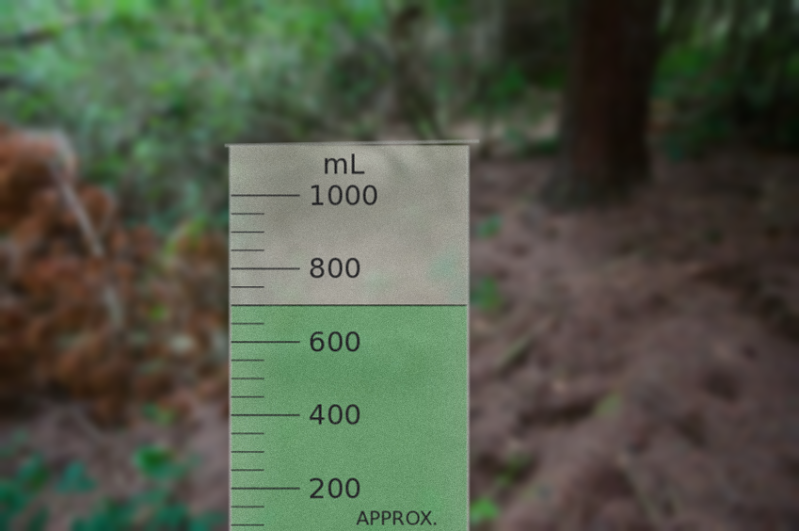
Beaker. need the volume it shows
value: 700 mL
